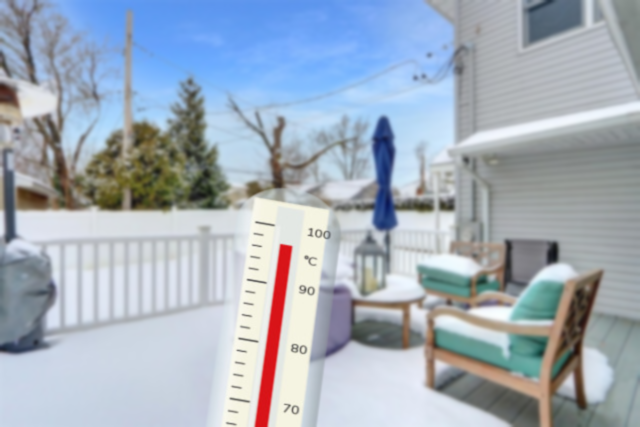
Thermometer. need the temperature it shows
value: 97 °C
